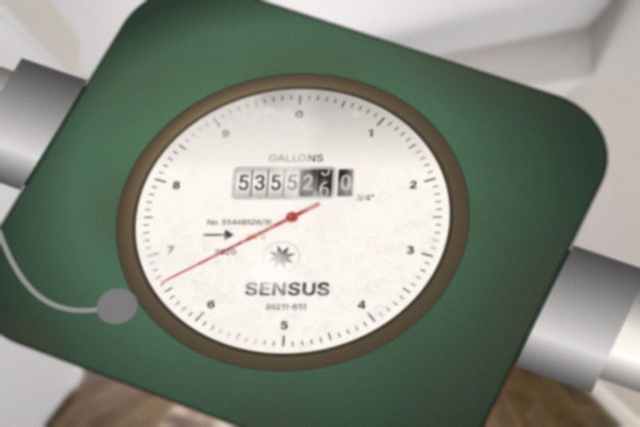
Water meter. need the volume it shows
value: 5355256.6 gal
